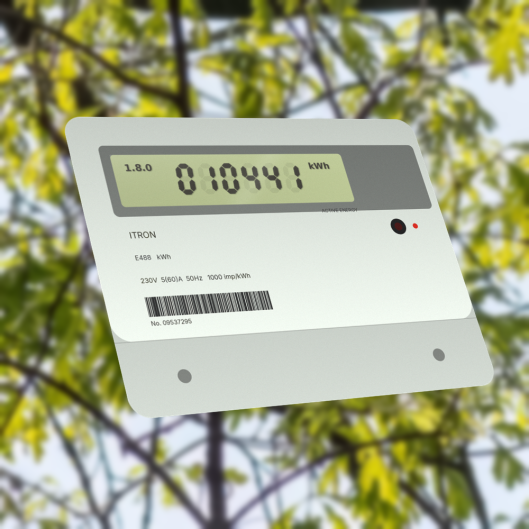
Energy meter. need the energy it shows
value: 10441 kWh
